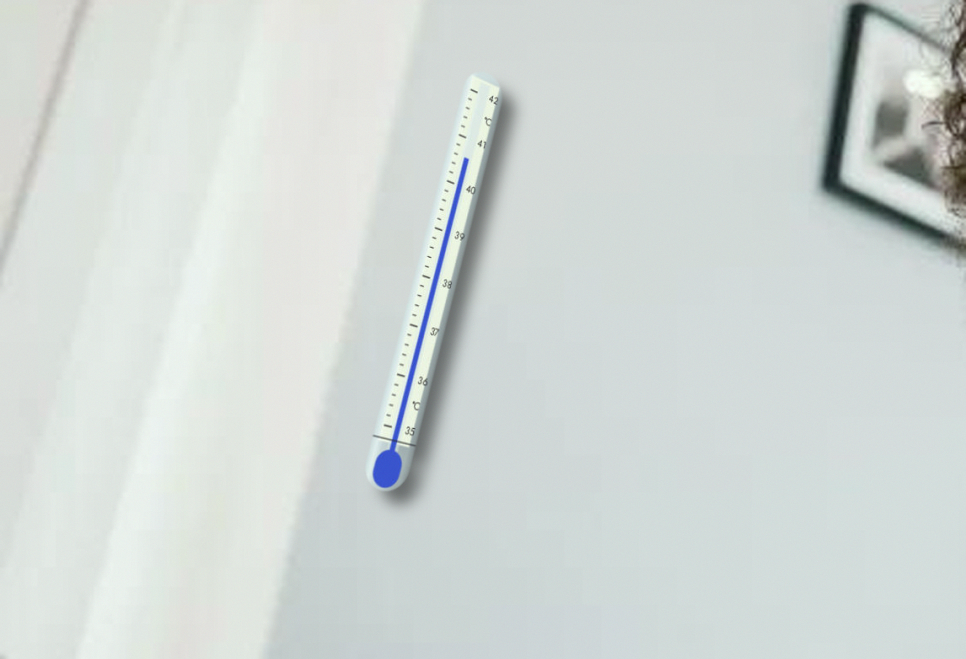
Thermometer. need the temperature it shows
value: 40.6 °C
